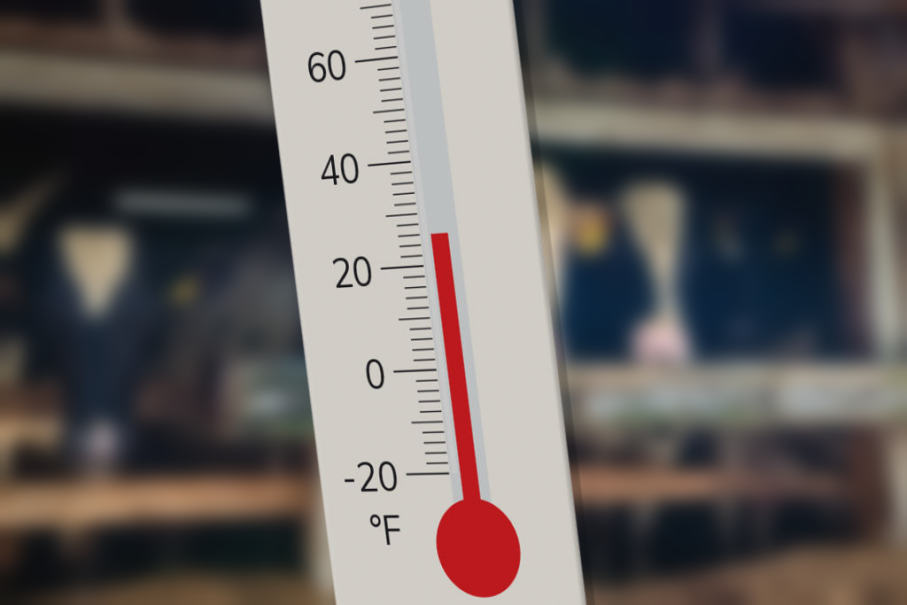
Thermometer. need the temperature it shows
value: 26 °F
